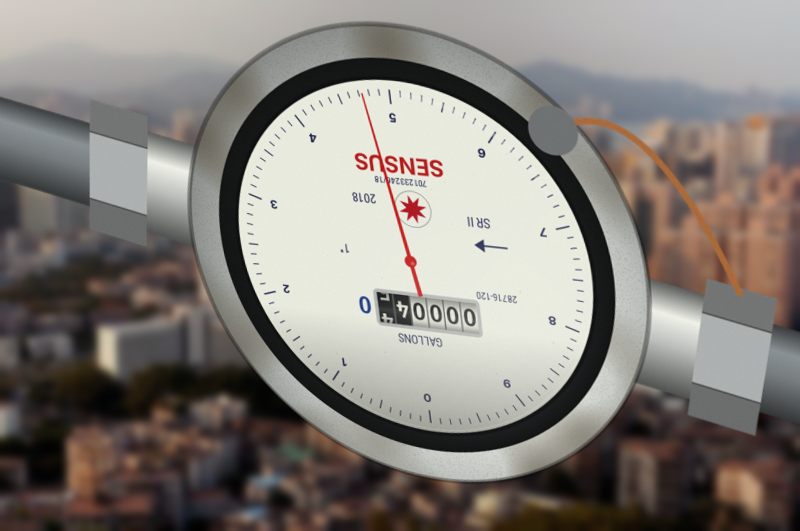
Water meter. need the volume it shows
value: 444.7 gal
